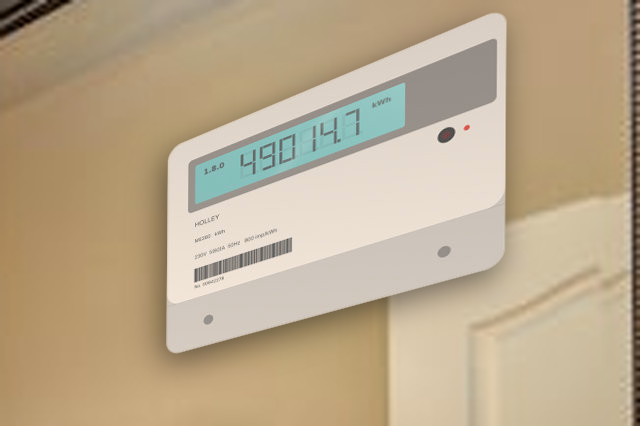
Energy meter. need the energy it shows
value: 49014.7 kWh
